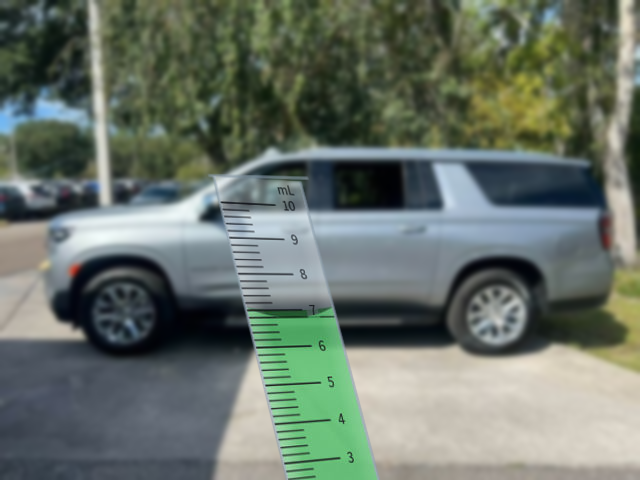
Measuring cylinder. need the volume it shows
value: 6.8 mL
